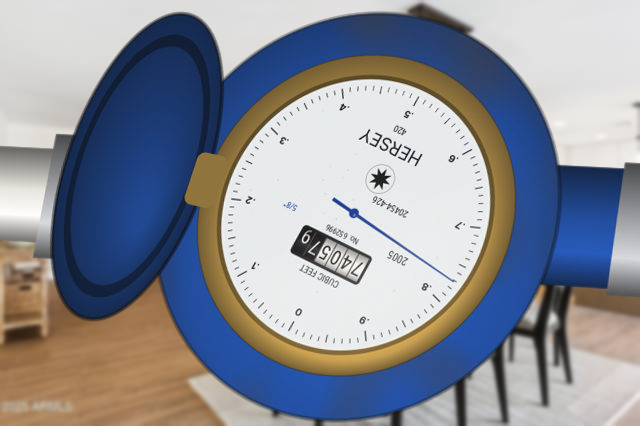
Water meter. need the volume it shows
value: 740578.77 ft³
